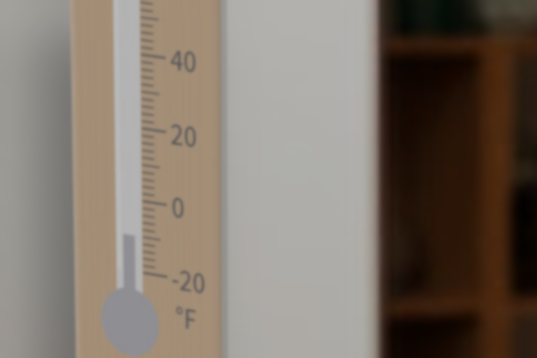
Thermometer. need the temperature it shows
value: -10 °F
